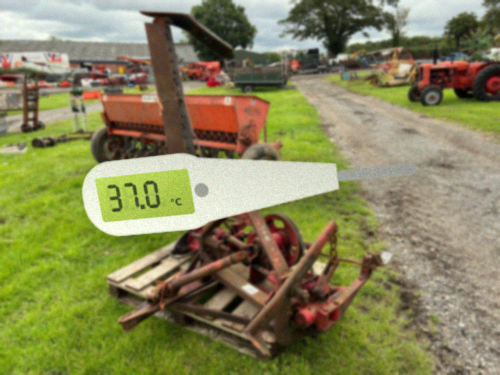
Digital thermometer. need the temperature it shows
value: 37.0 °C
